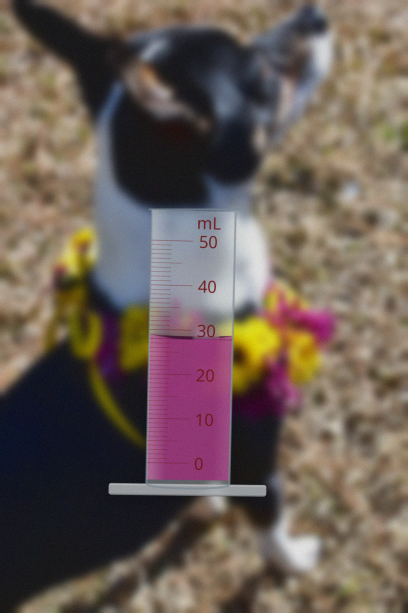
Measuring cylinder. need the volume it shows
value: 28 mL
